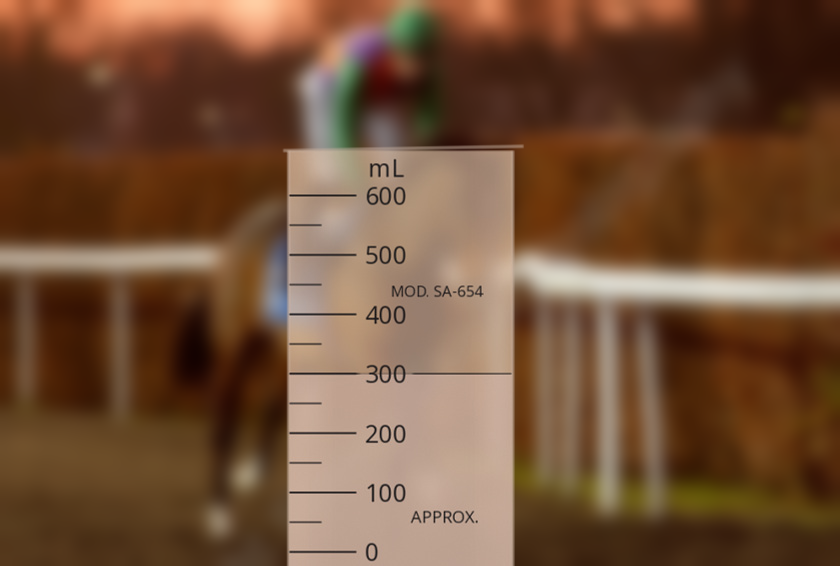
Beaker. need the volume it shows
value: 300 mL
